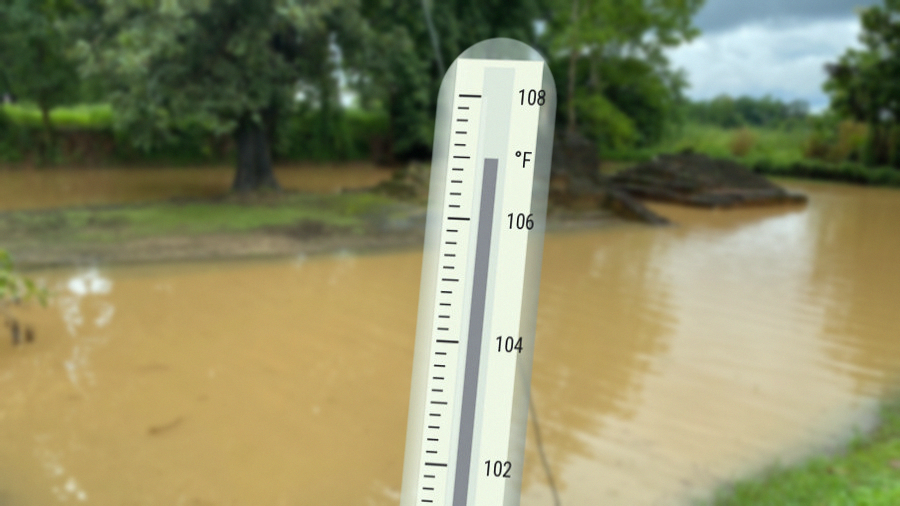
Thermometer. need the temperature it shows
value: 107 °F
